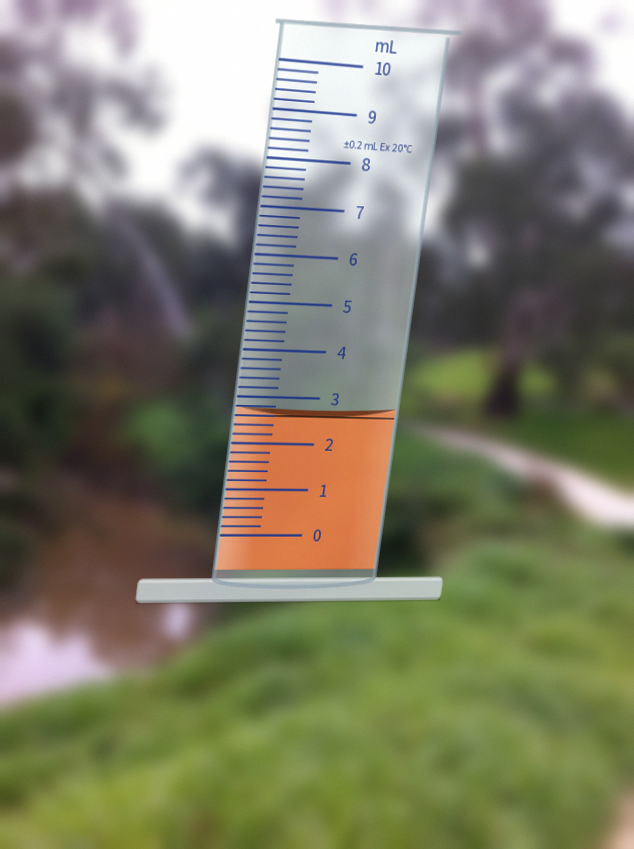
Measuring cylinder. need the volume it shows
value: 2.6 mL
